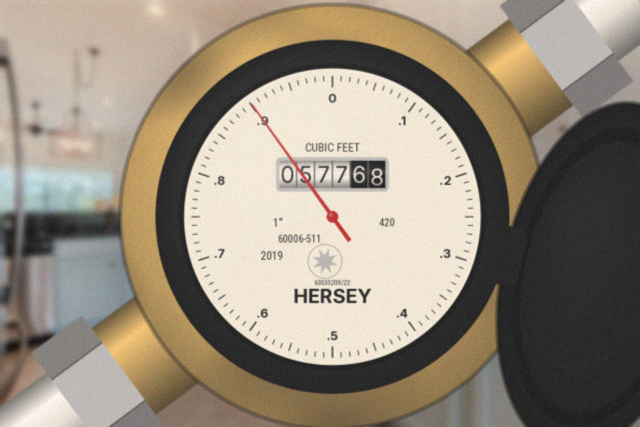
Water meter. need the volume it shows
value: 57767.90 ft³
